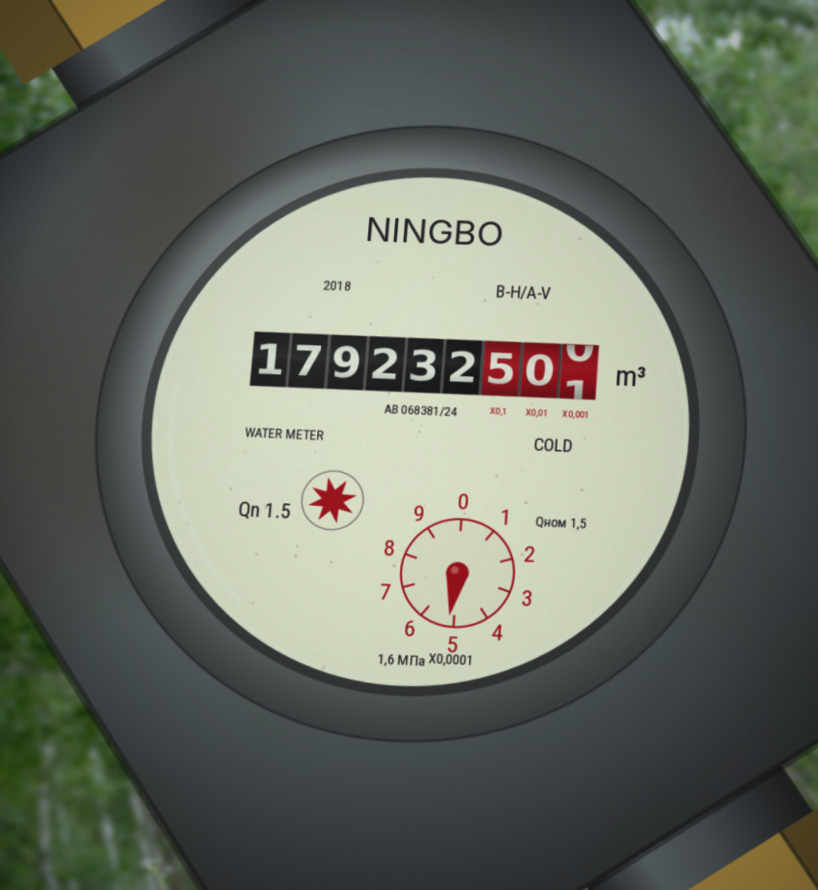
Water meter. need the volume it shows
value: 179232.5005 m³
